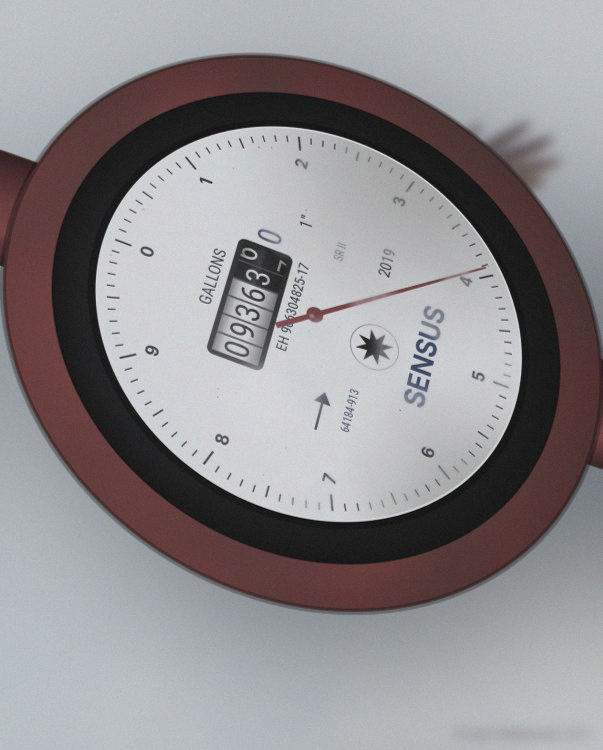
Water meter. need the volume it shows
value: 936363.9 gal
